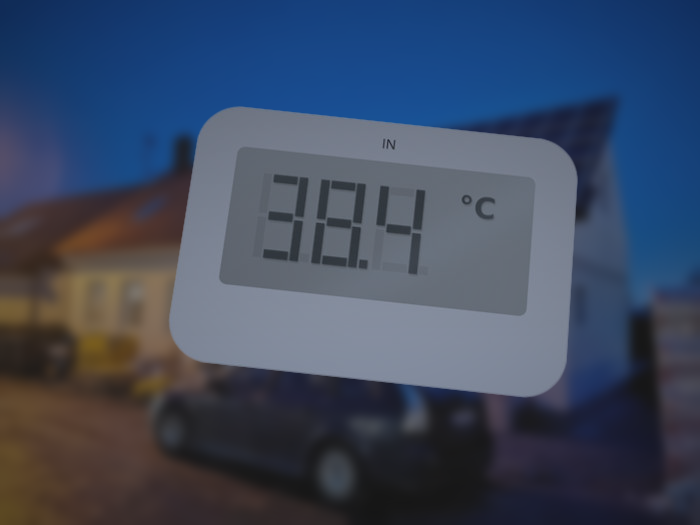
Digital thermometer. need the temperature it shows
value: 38.4 °C
